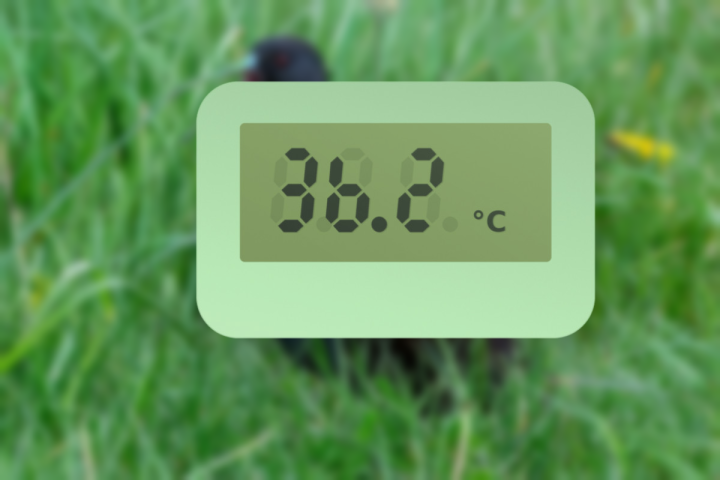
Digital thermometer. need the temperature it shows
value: 36.2 °C
